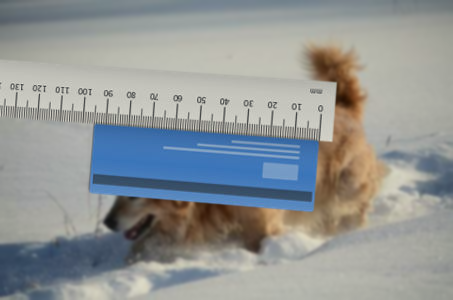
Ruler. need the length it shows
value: 95 mm
